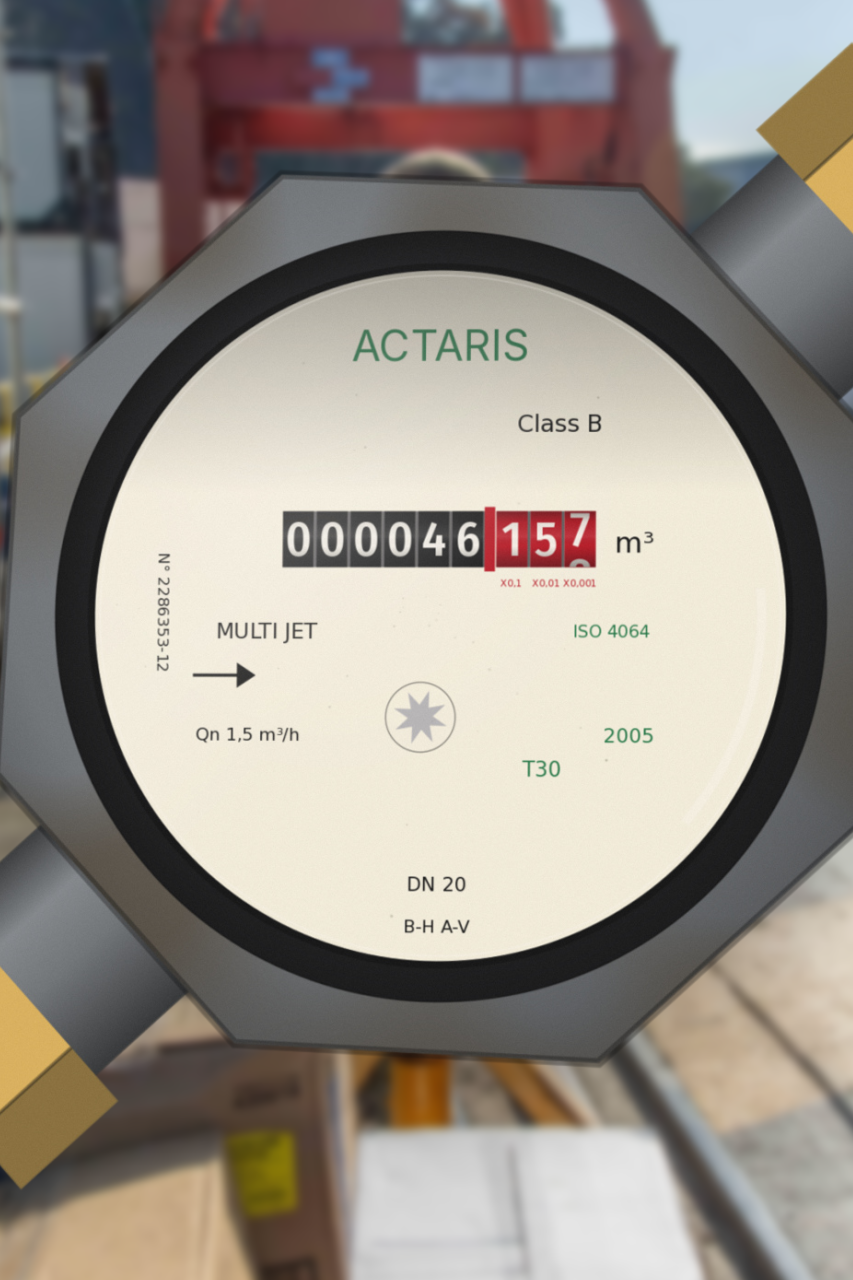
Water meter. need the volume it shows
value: 46.157 m³
